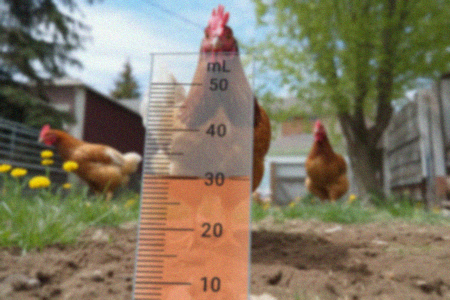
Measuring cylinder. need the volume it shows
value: 30 mL
